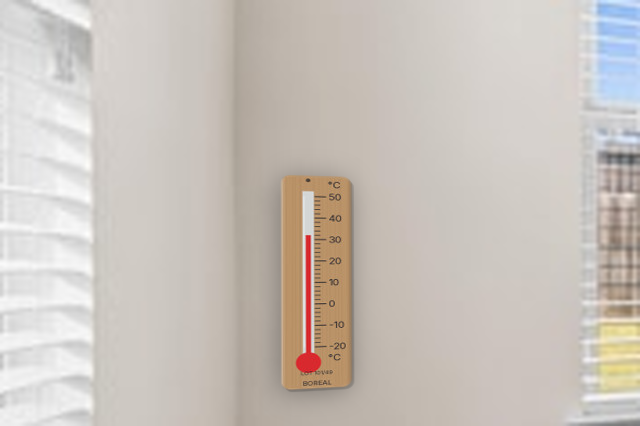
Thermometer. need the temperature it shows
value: 32 °C
